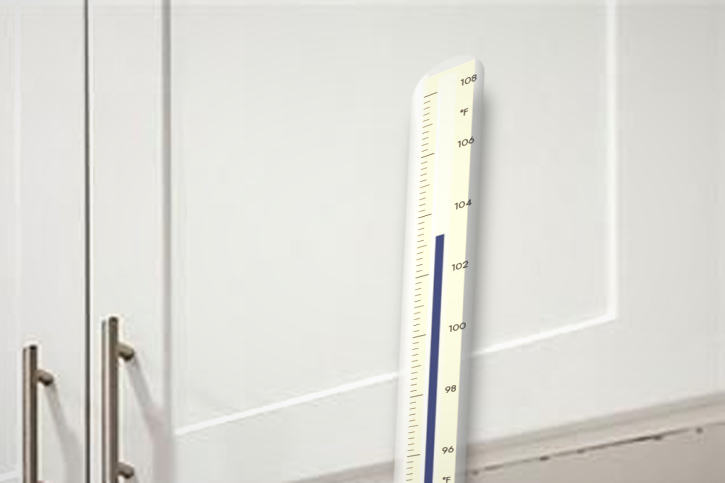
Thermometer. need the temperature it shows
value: 103.2 °F
